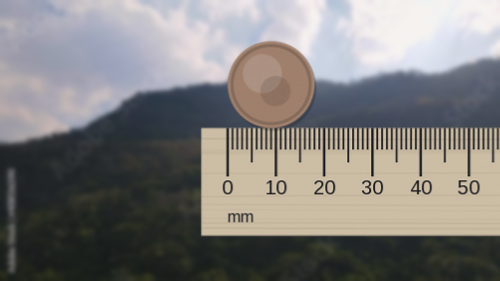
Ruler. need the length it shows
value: 18 mm
